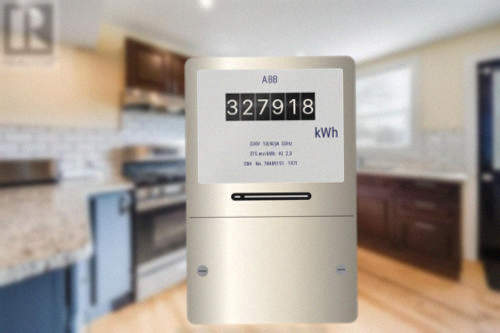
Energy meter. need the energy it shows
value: 327918 kWh
